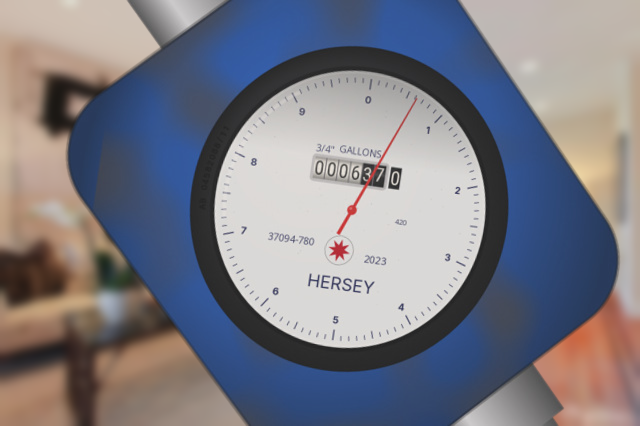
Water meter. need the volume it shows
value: 6370.6 gal
